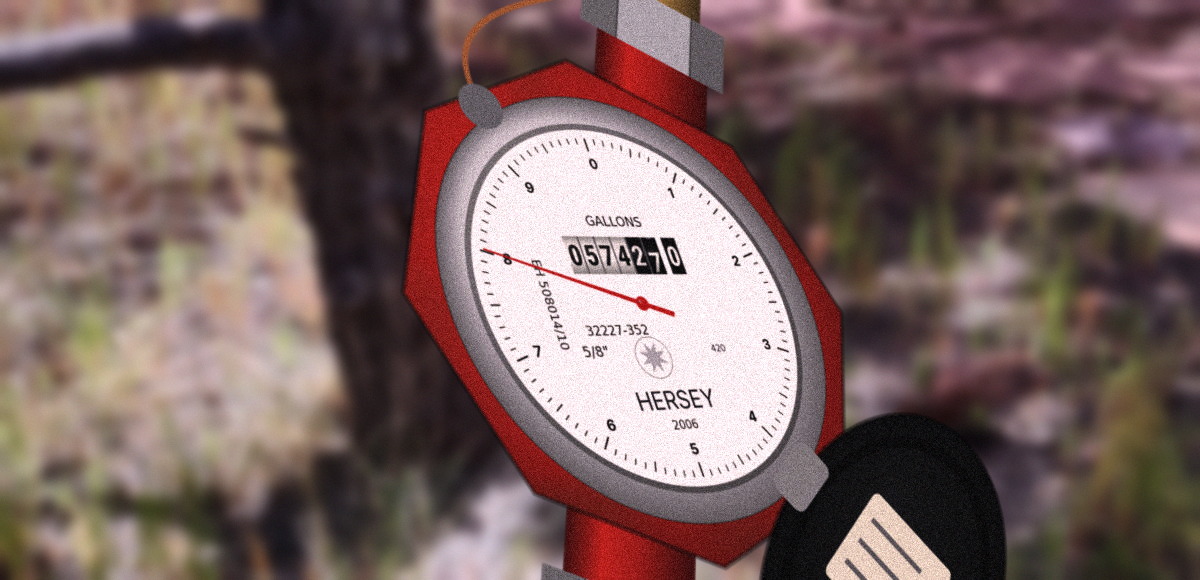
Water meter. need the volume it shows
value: 574268.0 gal
